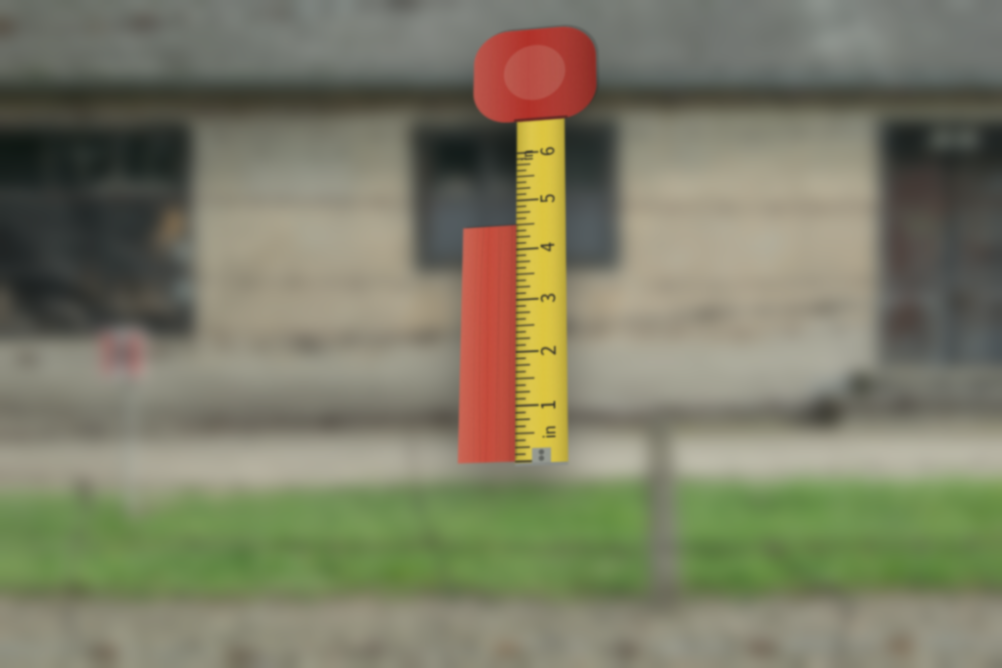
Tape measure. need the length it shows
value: 4.5 in
